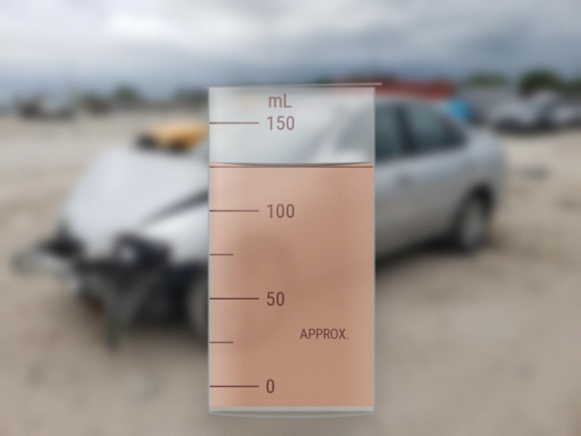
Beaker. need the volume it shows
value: 125 mL
